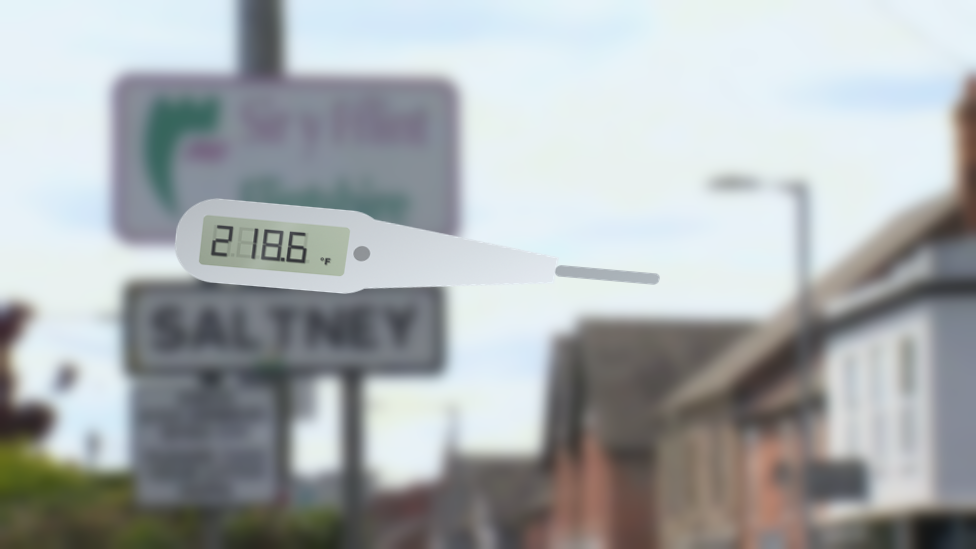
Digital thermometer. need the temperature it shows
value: 218.6 °F
